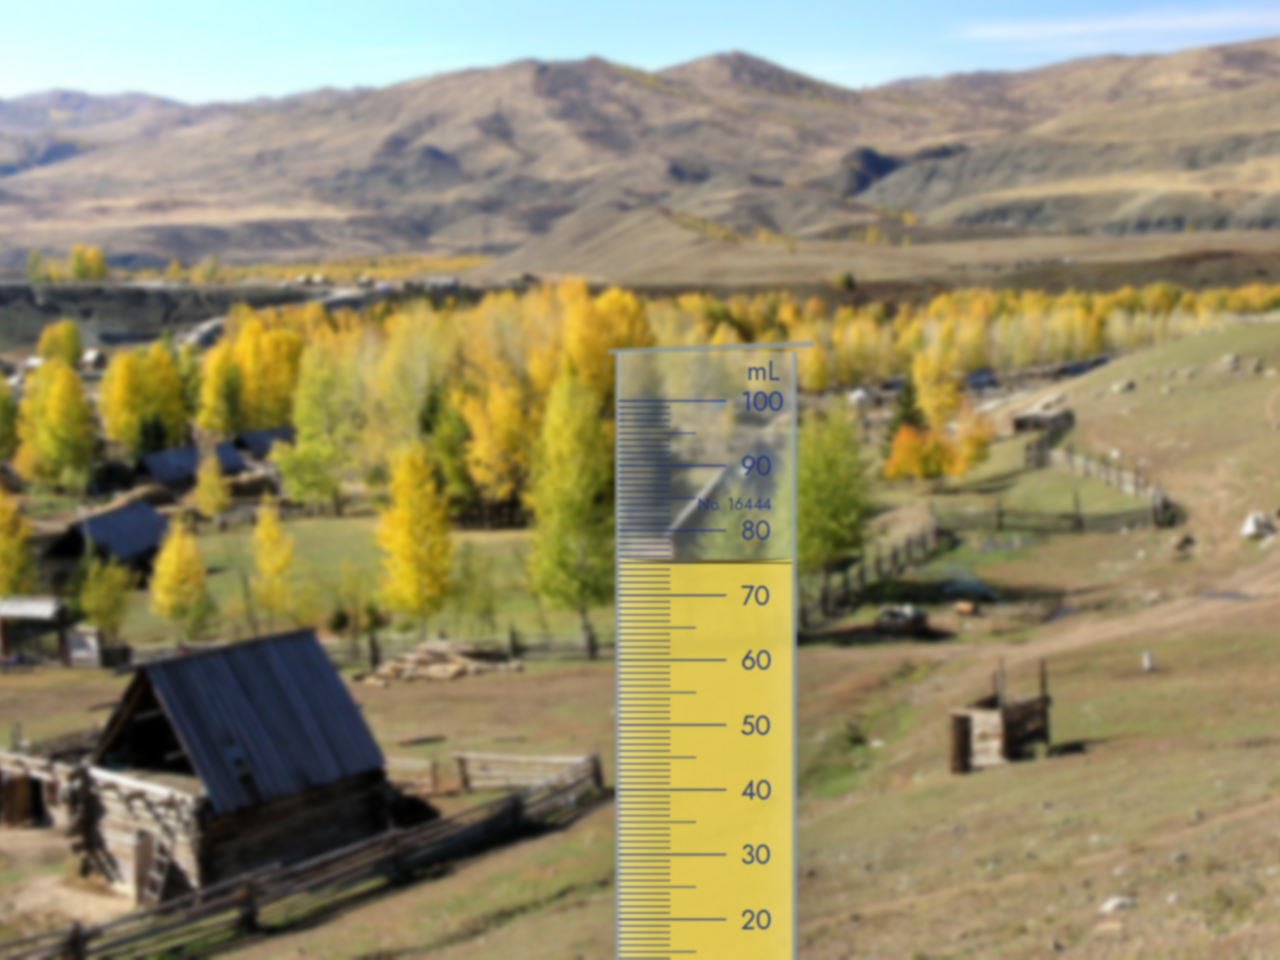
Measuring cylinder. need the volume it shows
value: 75 mL
